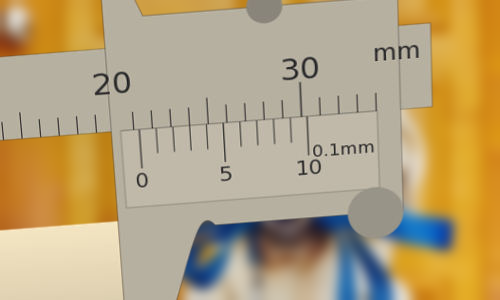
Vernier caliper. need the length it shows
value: 21.3 mm
